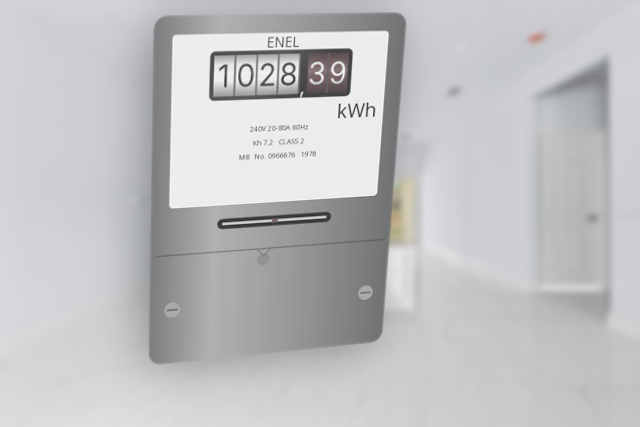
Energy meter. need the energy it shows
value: 1028.39 kWh
